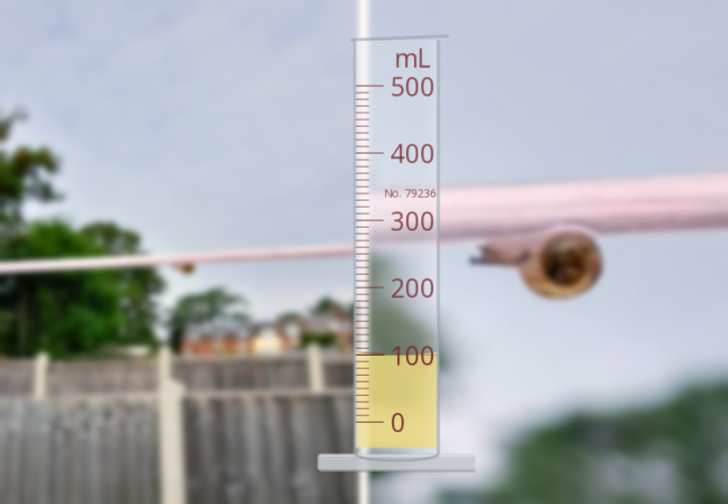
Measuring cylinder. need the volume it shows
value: 100 mL
